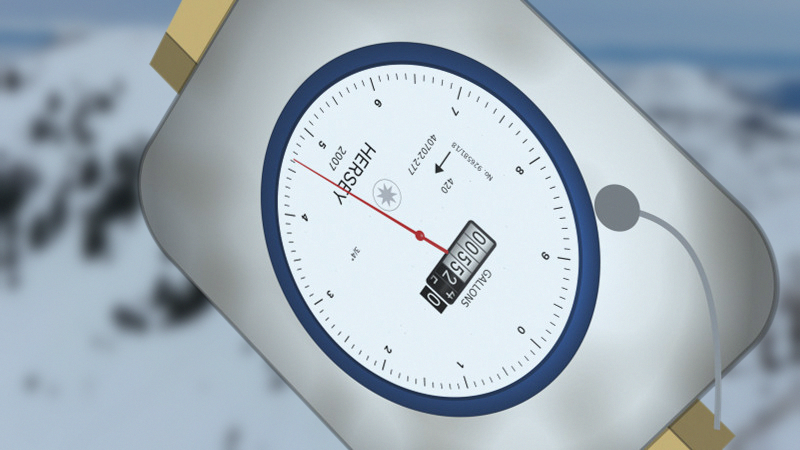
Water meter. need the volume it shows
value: 55244.6 gal
